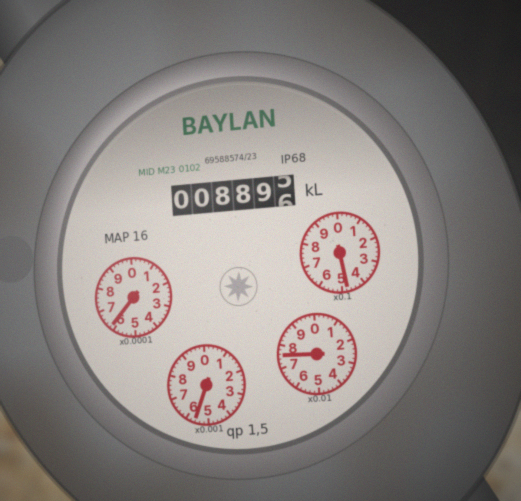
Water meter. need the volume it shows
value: 8895.4756 kL
